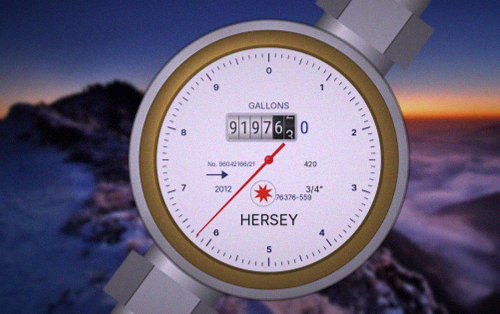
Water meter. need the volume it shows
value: 9197626.2 gal
